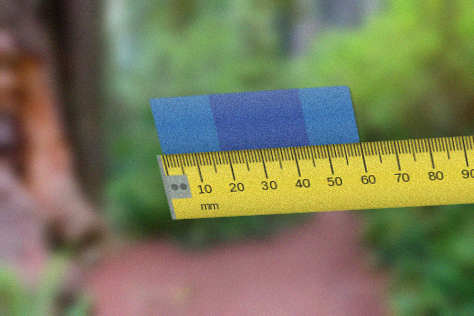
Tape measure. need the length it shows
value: 60 mm
